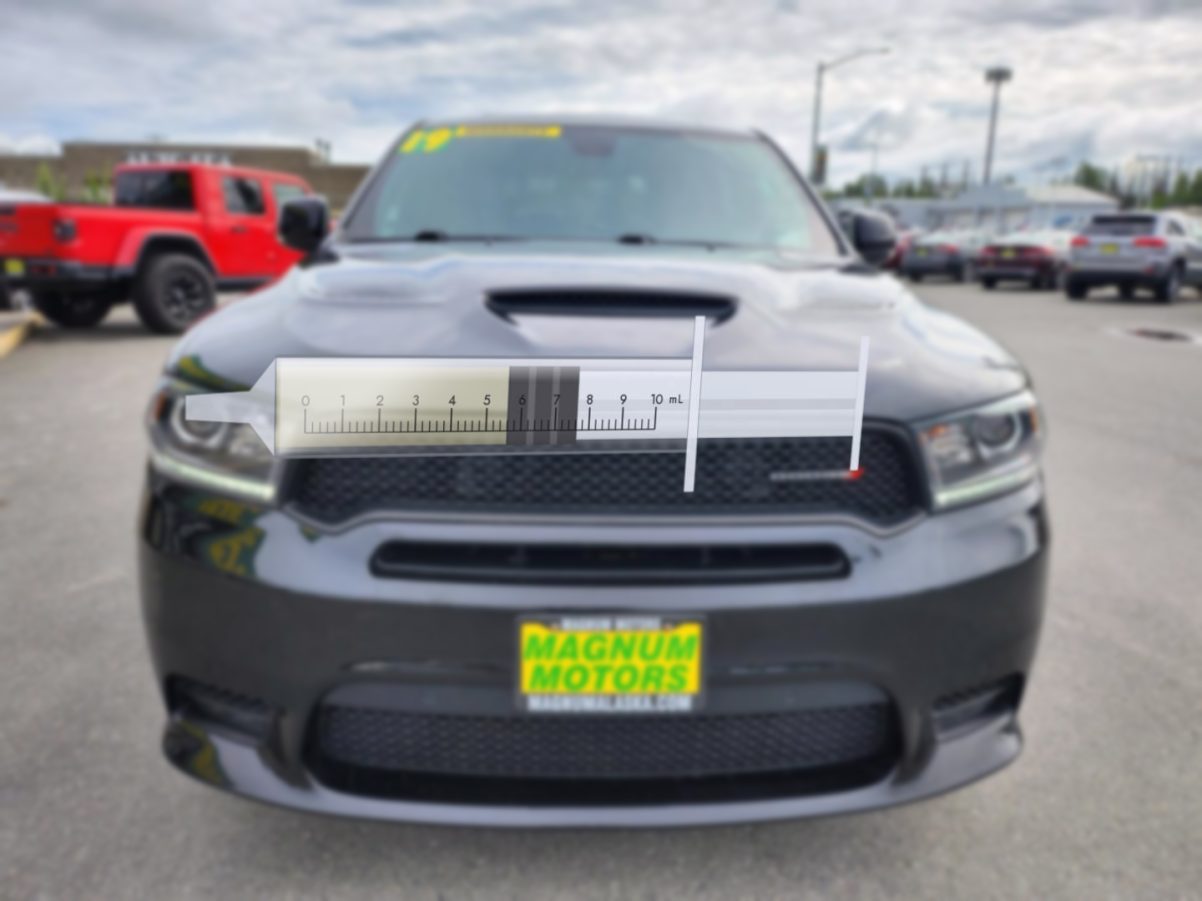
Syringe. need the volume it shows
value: 5.6 mL
